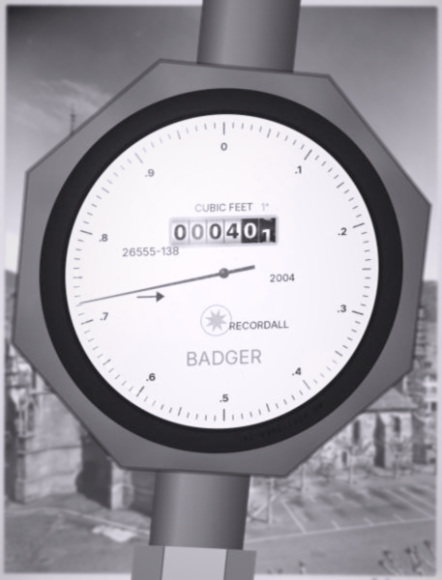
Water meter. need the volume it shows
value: 400.72 ft³
